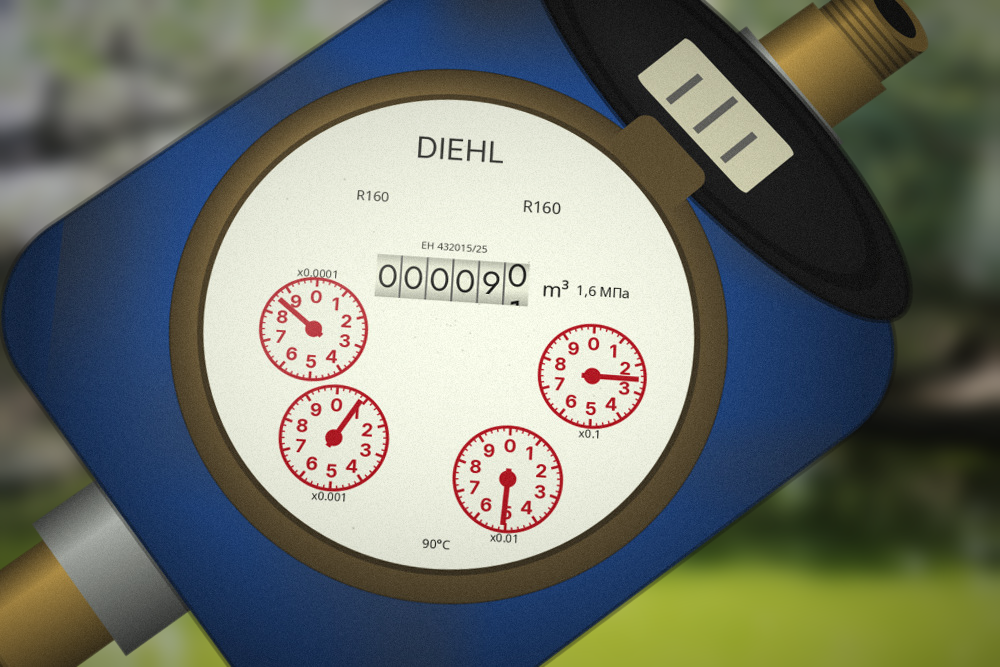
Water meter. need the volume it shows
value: 90.2508 m³
